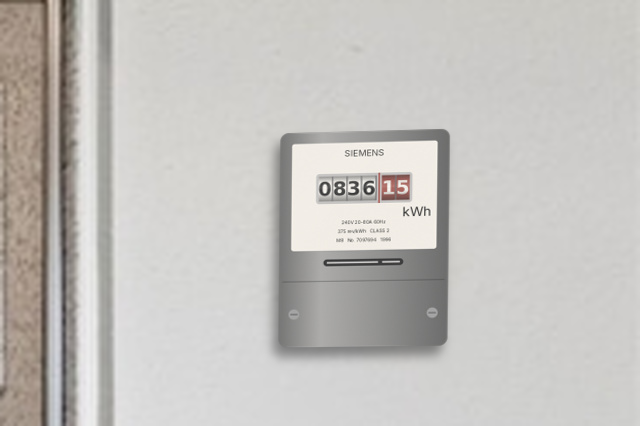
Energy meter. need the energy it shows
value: 836.15 kWh
